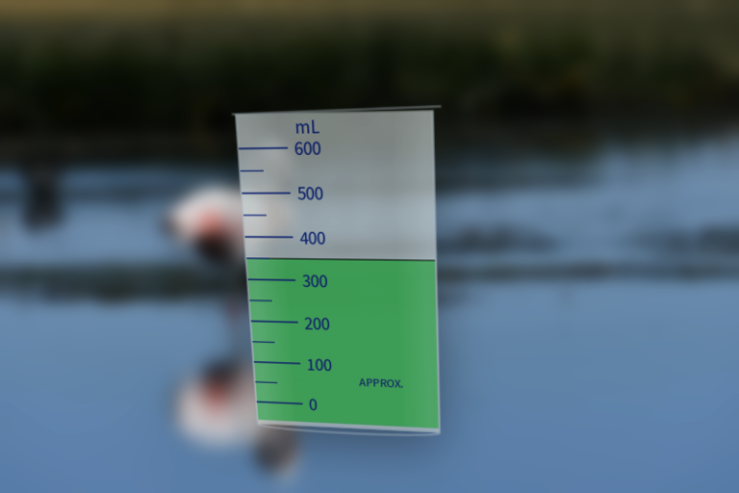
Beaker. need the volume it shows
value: 350 mL
